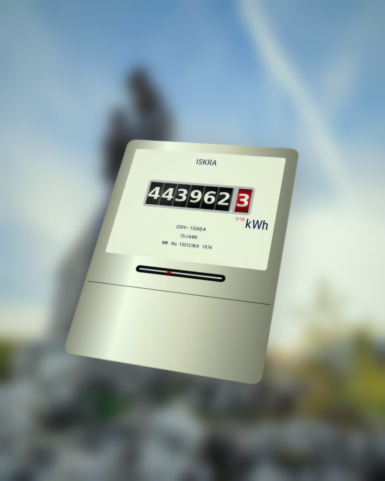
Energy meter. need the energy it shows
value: 443962.3 kWh
